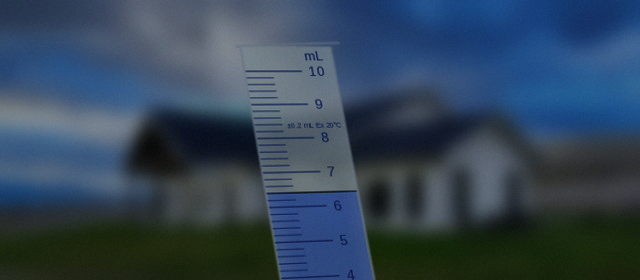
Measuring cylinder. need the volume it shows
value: 6.4 mL
